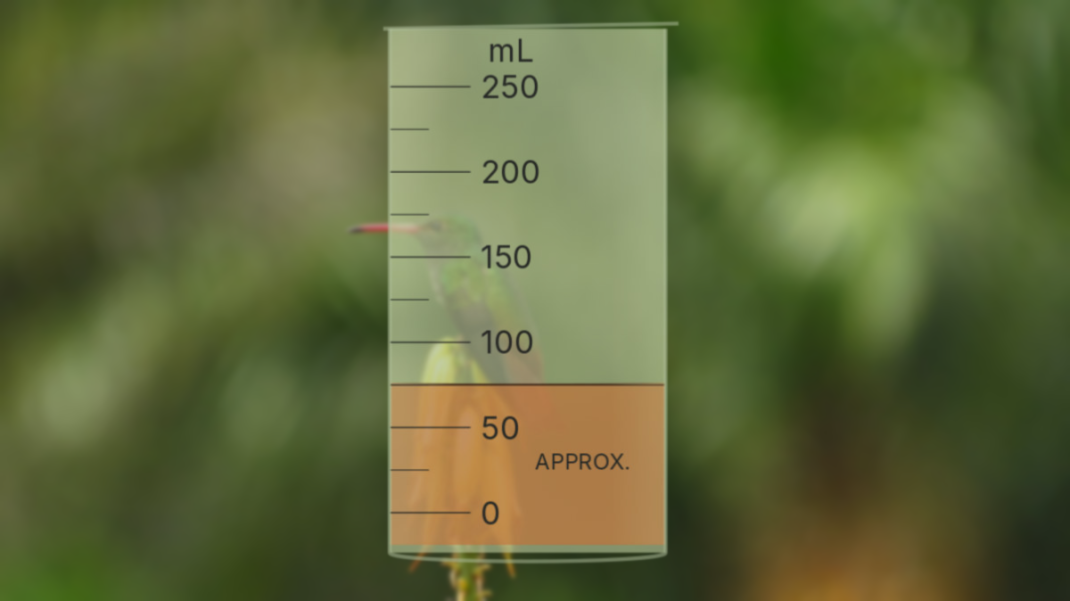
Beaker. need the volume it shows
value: 75 mL
